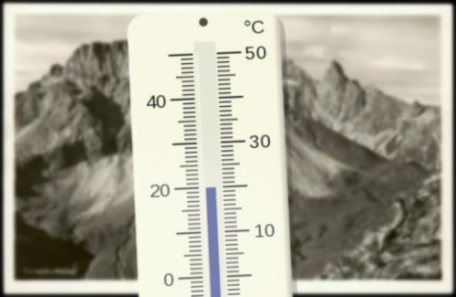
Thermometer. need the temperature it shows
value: 20 °C
